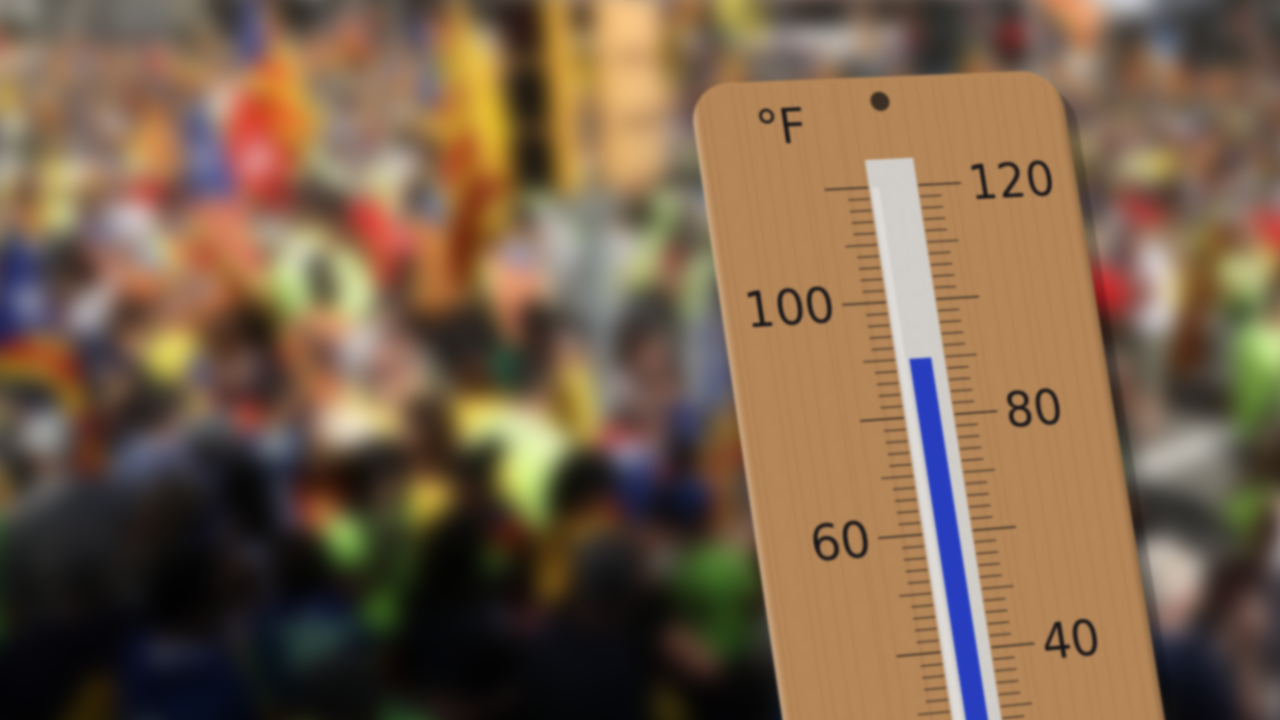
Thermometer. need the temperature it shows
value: 90 °F
